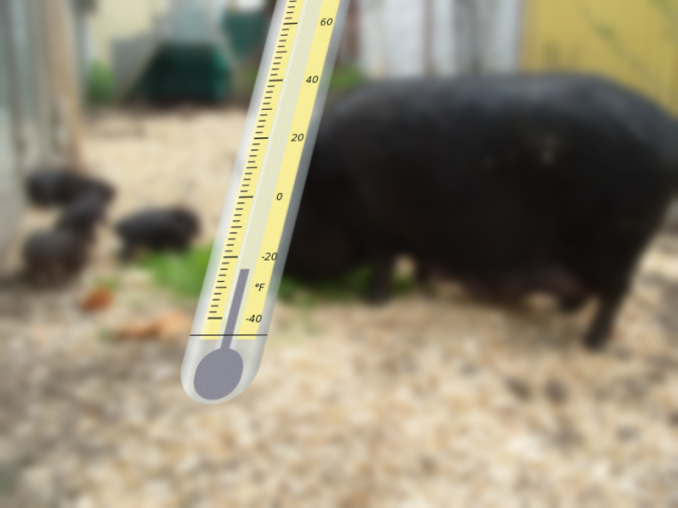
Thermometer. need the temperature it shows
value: -24 °F
